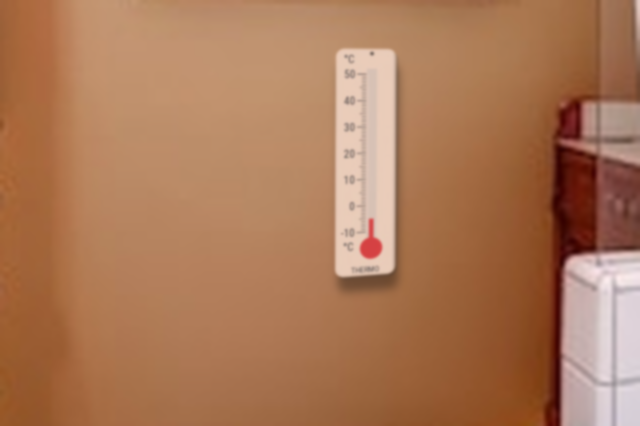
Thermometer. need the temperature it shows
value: -5 °C
